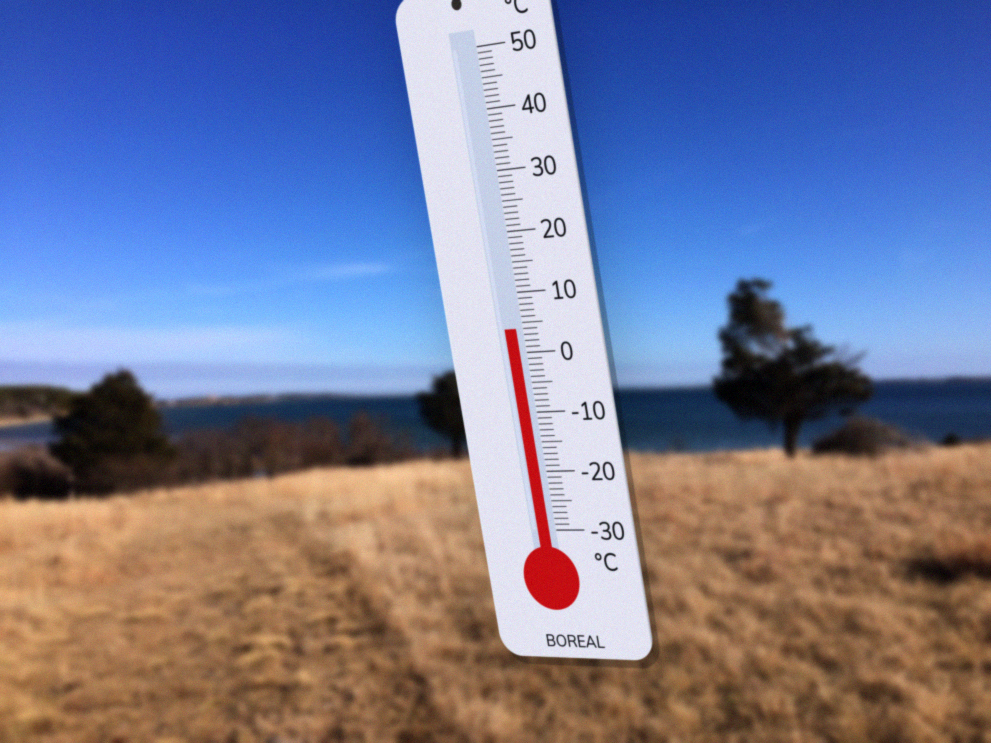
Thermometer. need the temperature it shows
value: 4 °C
